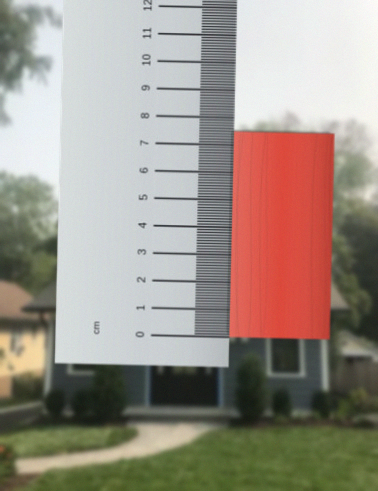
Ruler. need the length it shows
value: 7.5 cm
